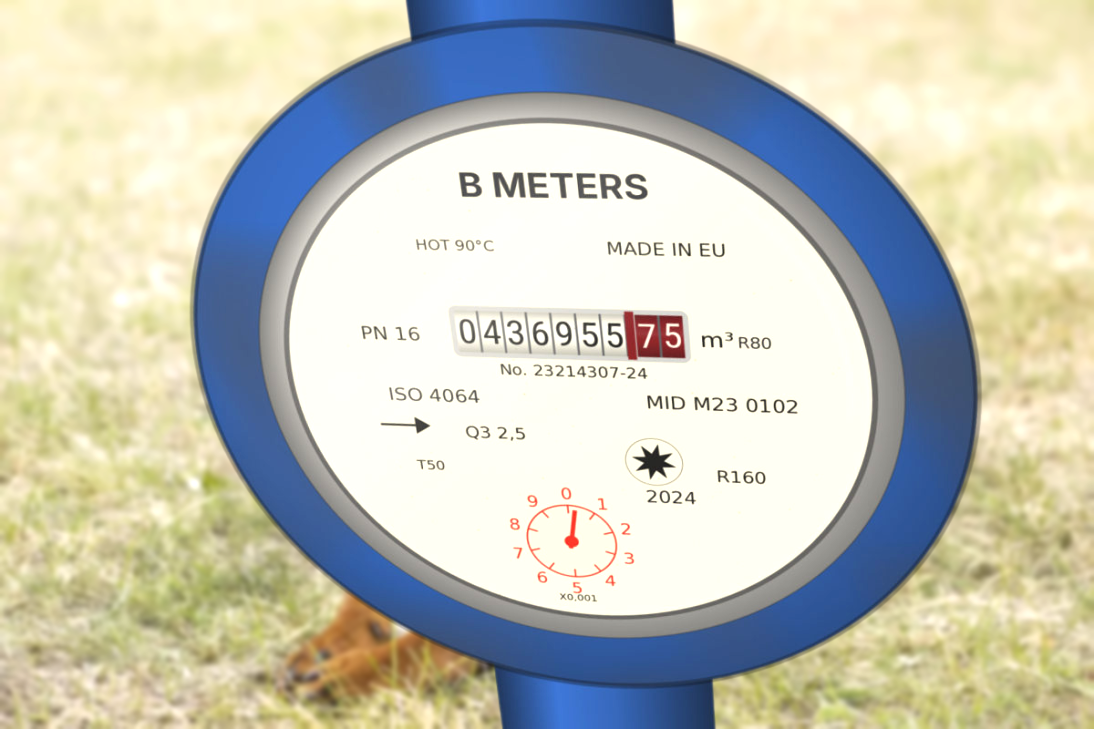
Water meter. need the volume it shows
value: 436955.750 m³
